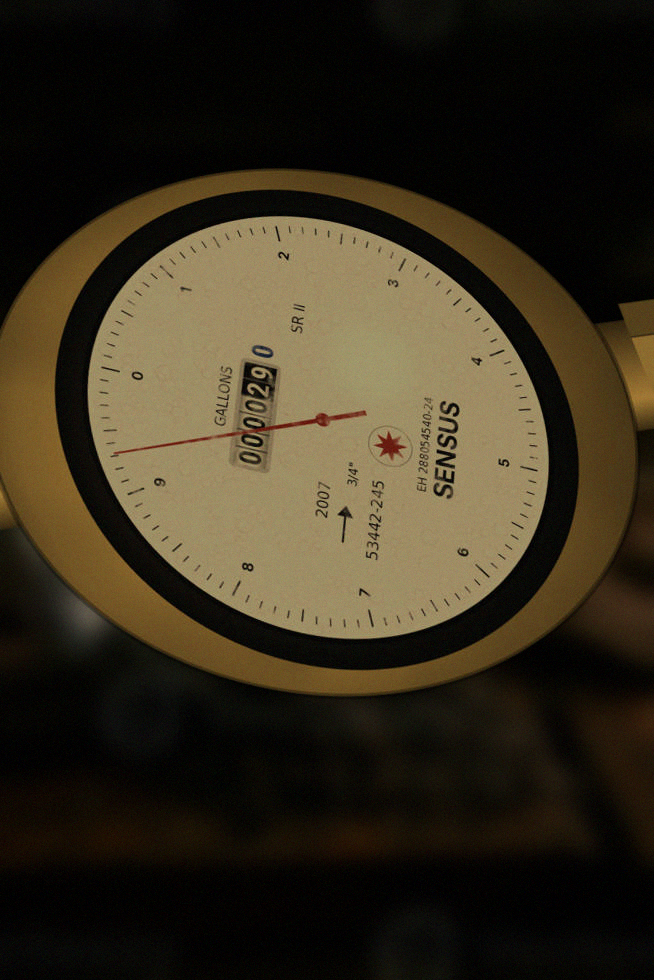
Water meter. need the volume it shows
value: 289.3 gal
